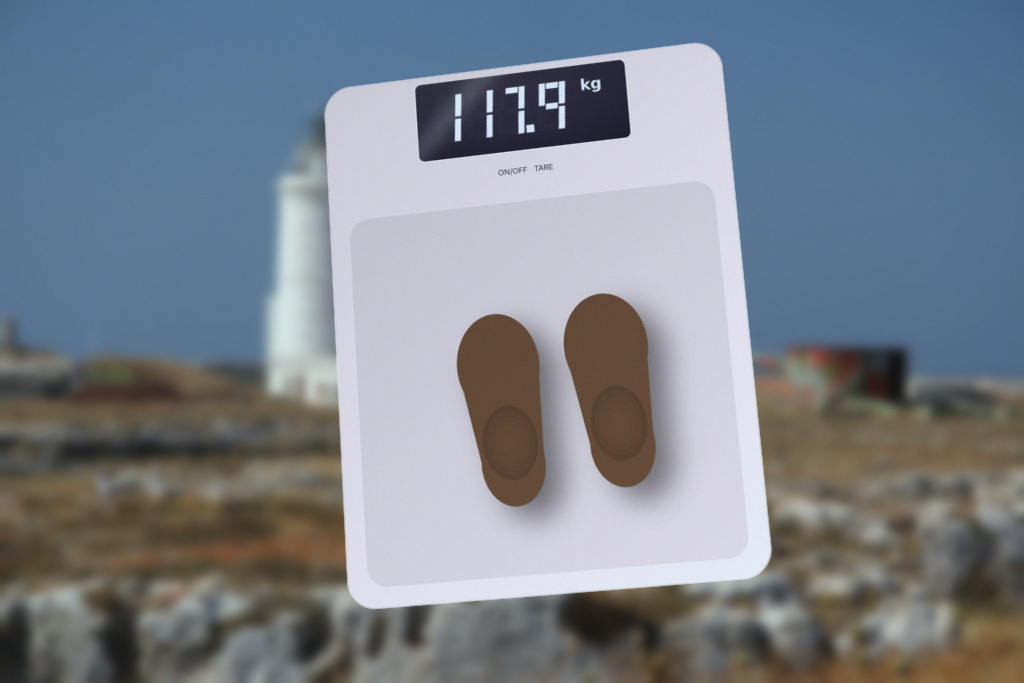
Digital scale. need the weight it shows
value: 117.9 kg
